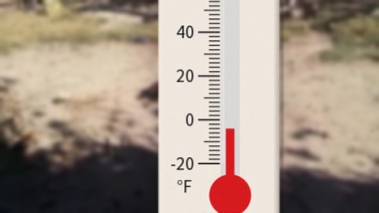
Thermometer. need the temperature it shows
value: -4 °F
